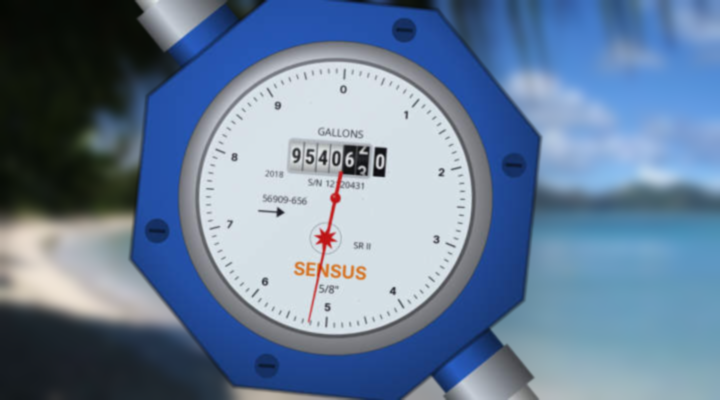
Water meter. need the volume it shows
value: 9540625.2 gal
